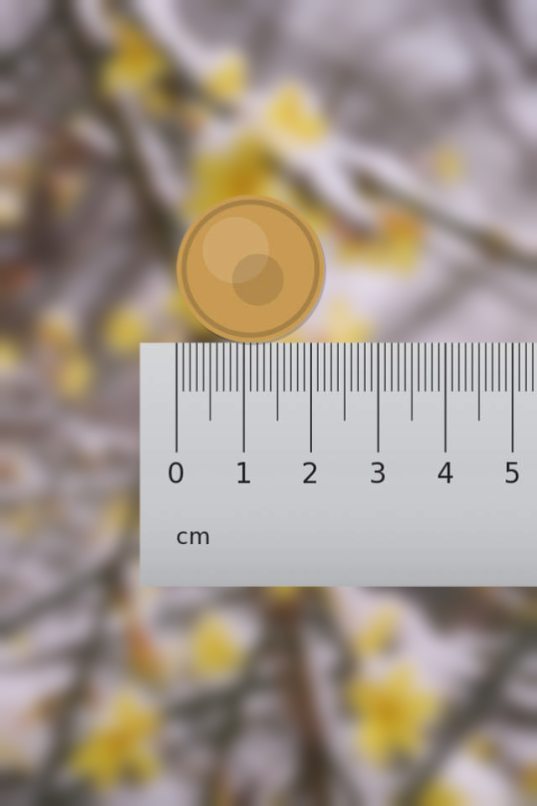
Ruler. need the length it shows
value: 2.2 cm
